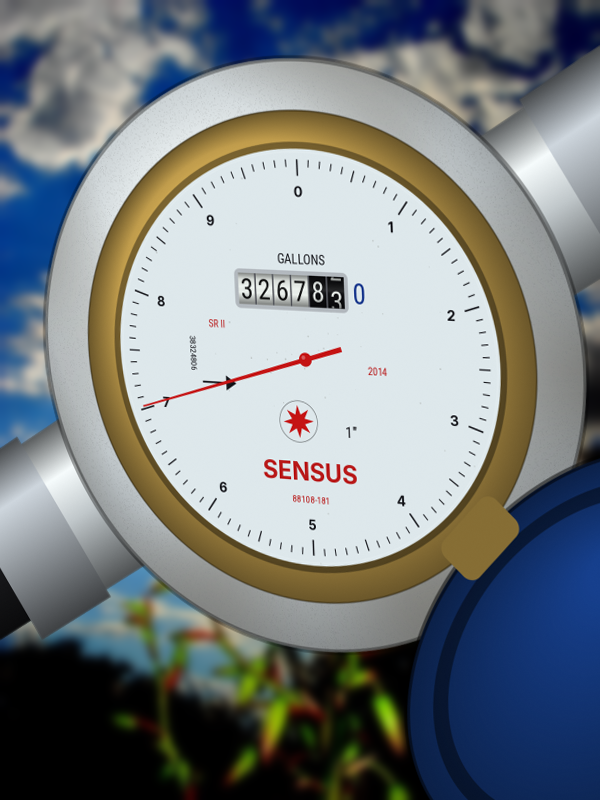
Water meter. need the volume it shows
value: 3267827.0 gal
